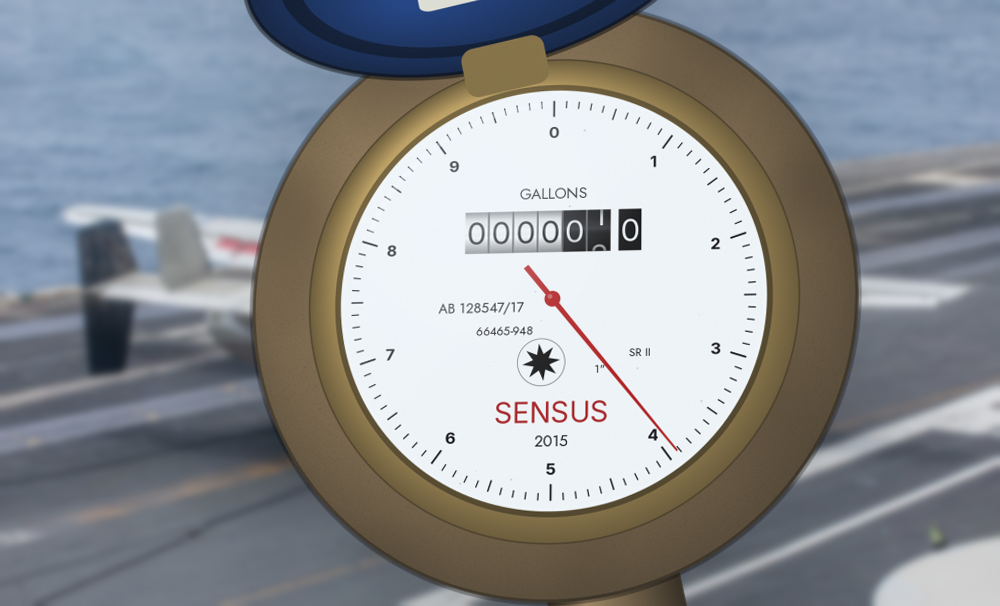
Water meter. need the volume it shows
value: 13.9 gal
